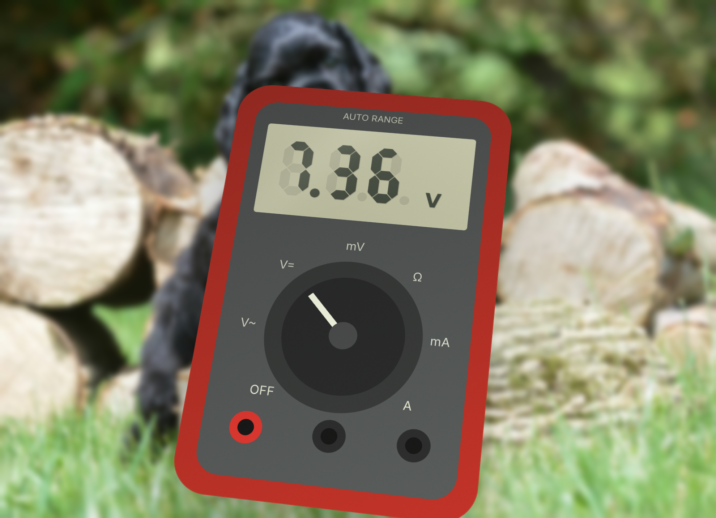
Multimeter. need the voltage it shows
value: 7.36 V
